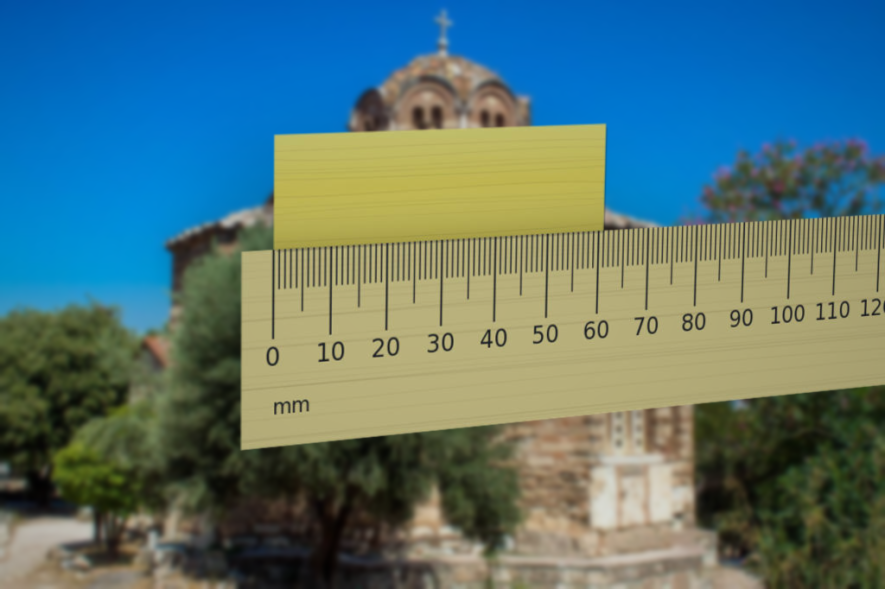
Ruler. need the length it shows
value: 61 mm
